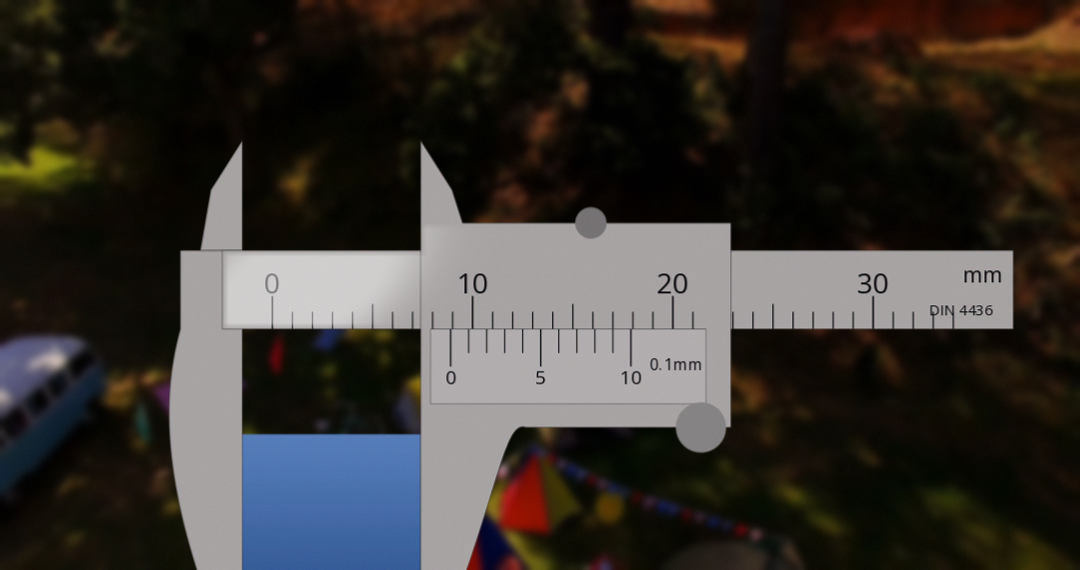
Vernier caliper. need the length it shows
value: 8.9 mm
